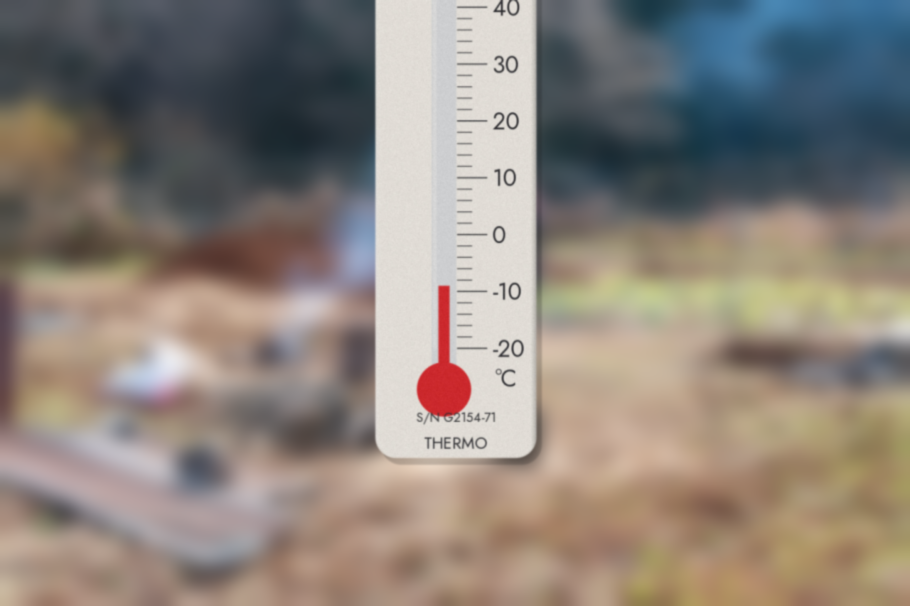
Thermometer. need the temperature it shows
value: -9 °C
